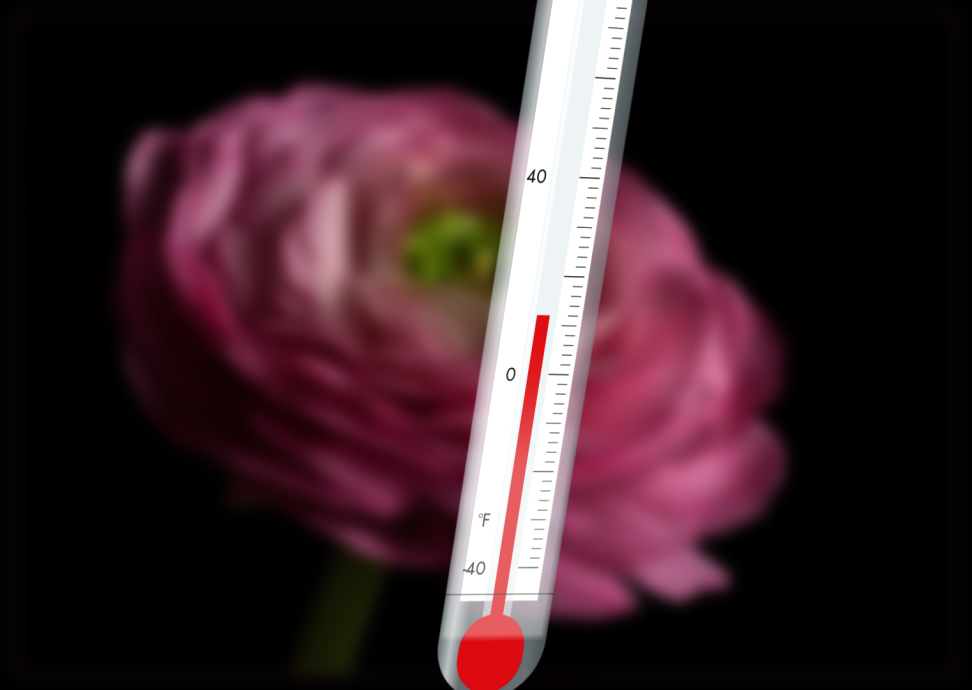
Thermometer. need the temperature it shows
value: 12 °F
